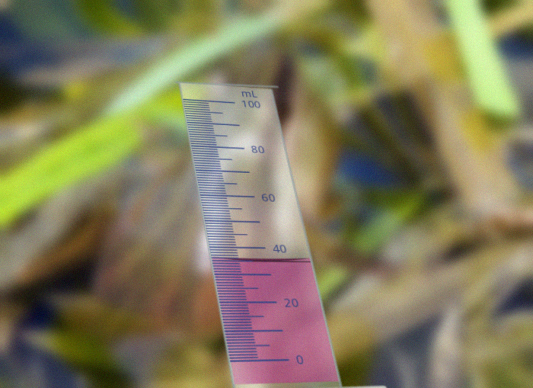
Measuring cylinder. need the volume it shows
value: 35 mL
